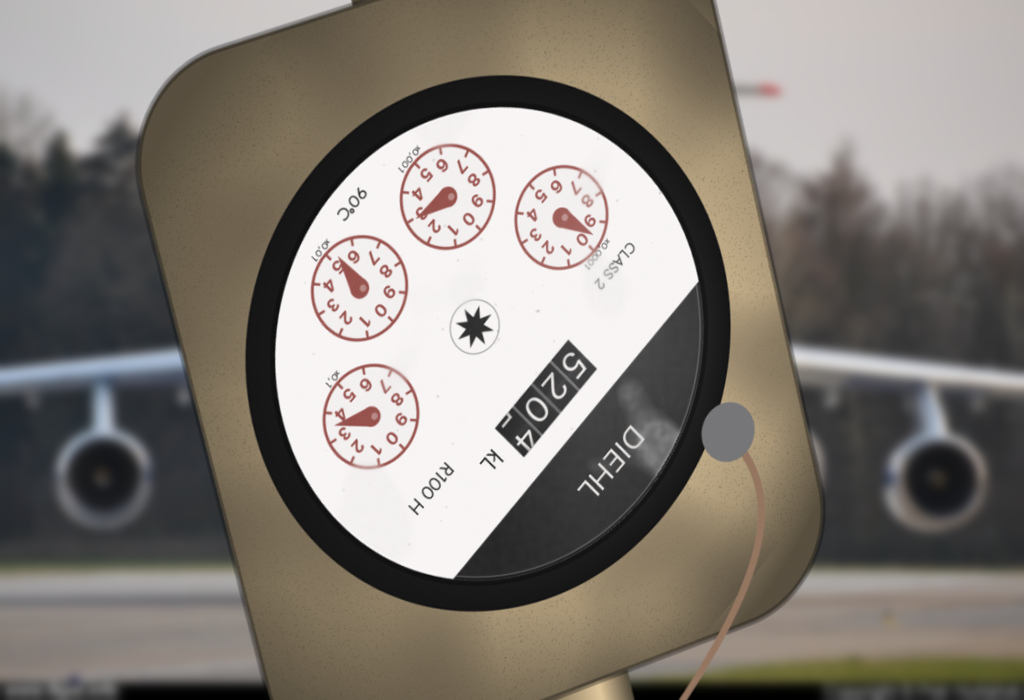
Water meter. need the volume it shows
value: 5204.3529 kL
